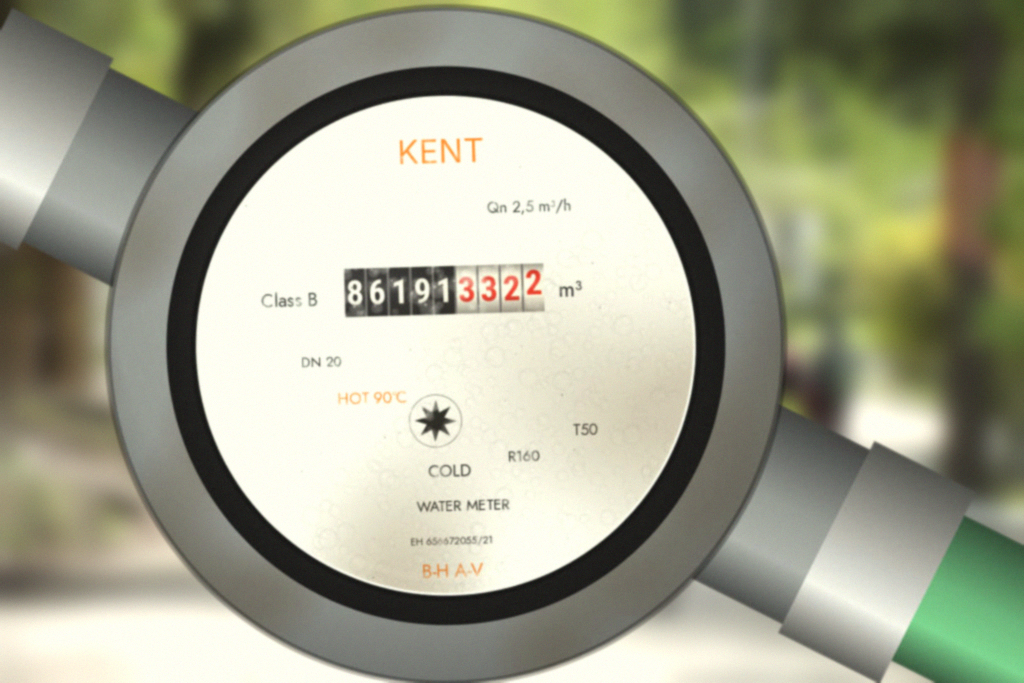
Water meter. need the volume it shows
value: 86191.3322 m³
